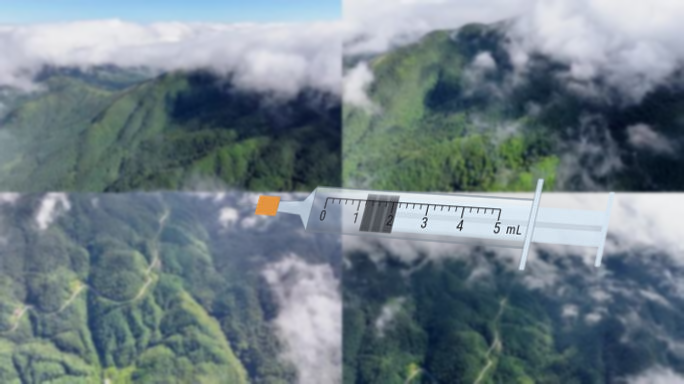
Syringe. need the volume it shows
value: 1.2 mL
